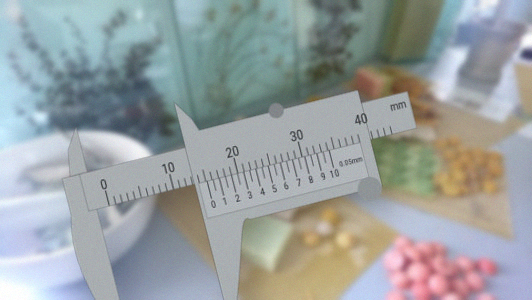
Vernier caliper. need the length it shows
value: 15.2 mm
